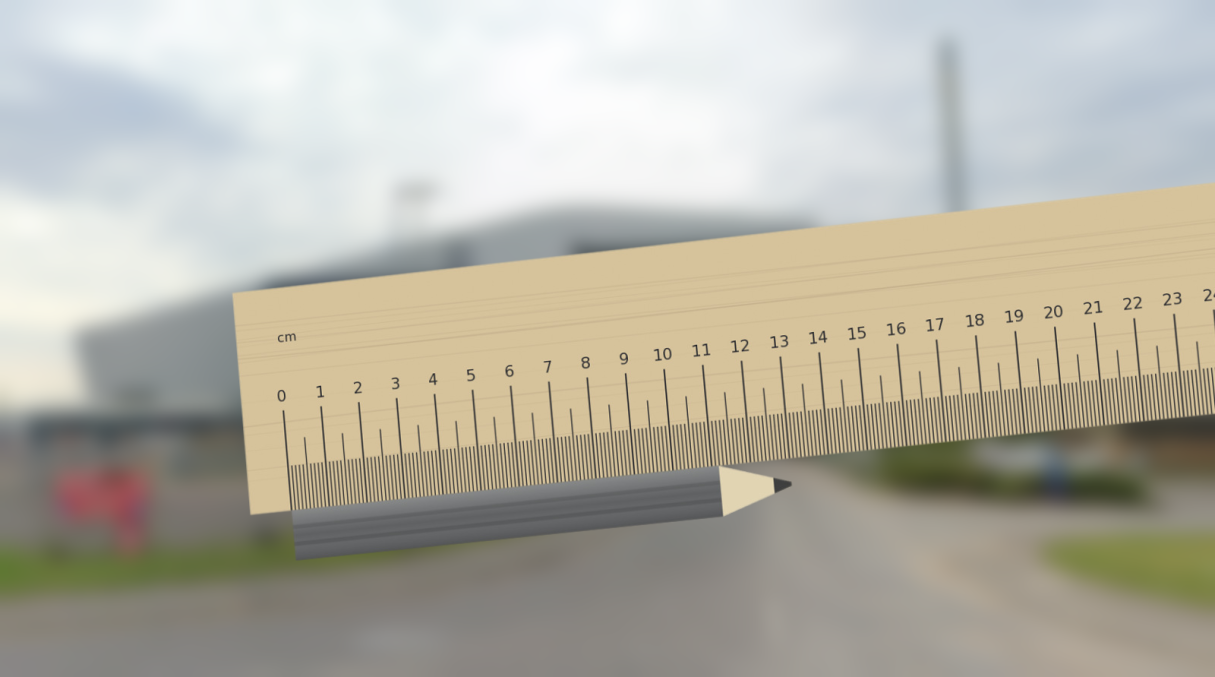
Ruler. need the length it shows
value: 13 cm
